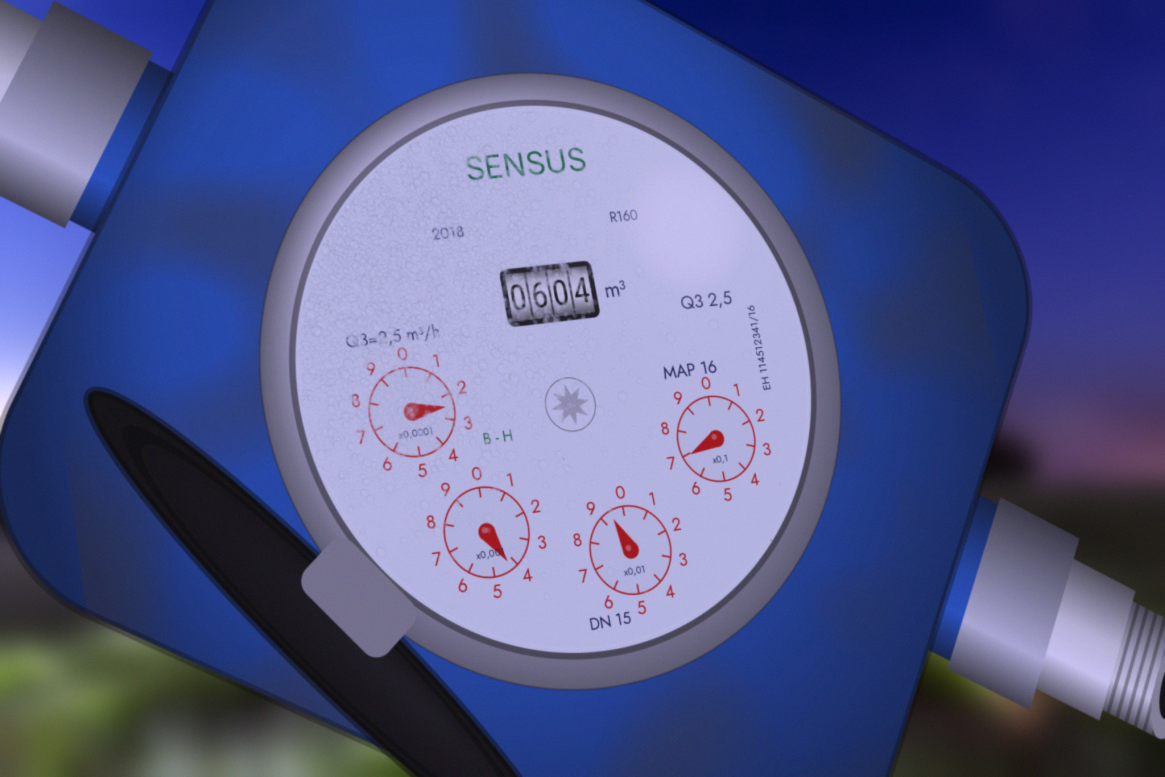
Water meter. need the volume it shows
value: 604.6942 m³
